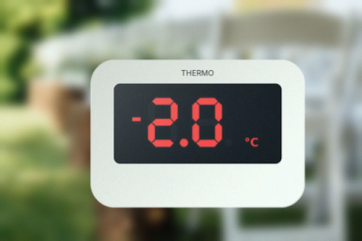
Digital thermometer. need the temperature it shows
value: -2.0 °C
